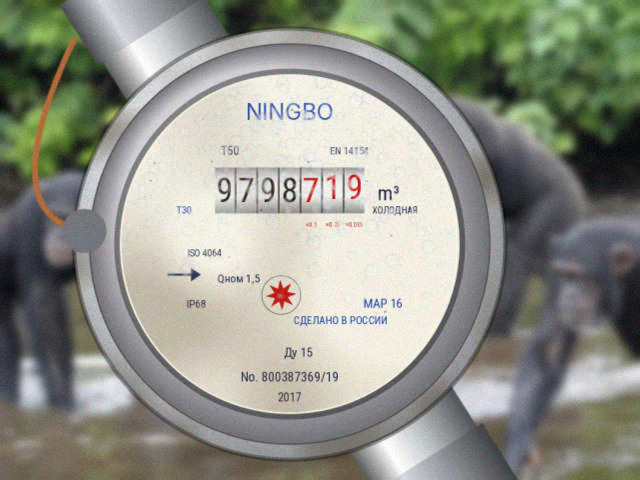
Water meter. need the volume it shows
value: 9798.719 m³
